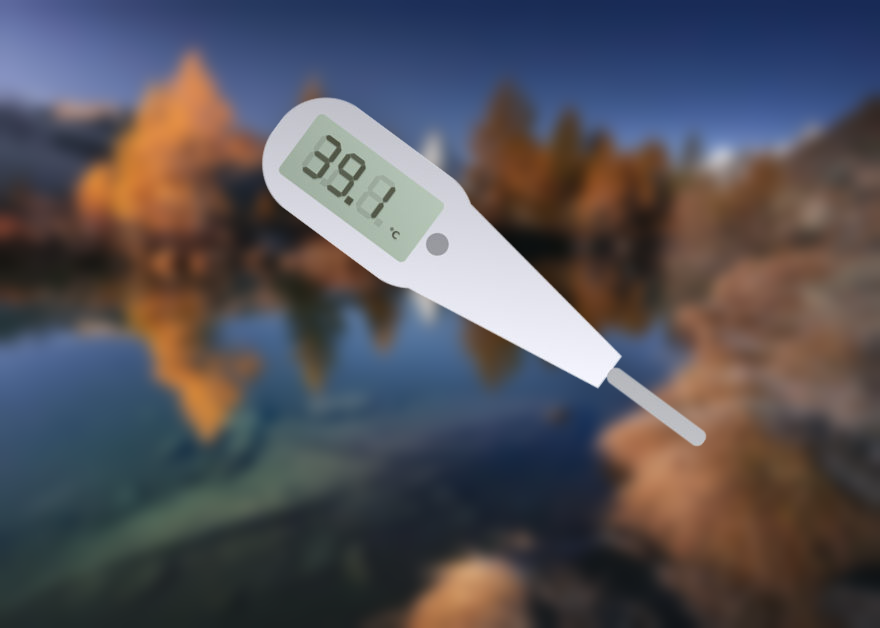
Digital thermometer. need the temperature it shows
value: 39.1 °C
